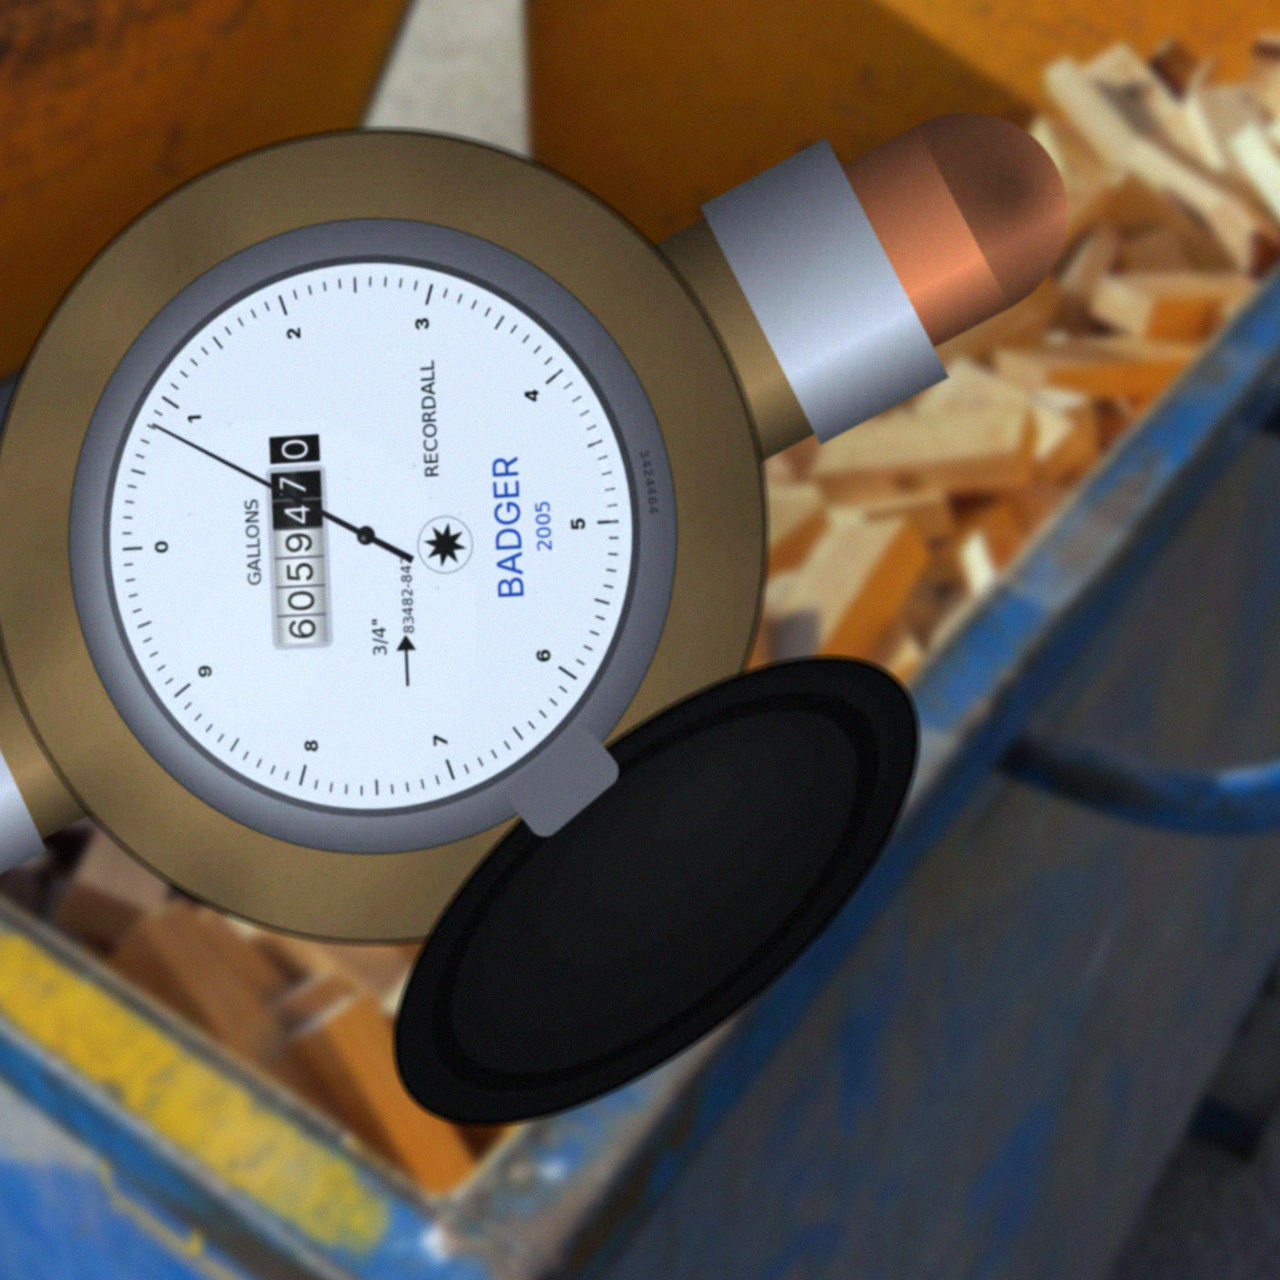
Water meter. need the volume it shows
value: 6059470.8 gal
